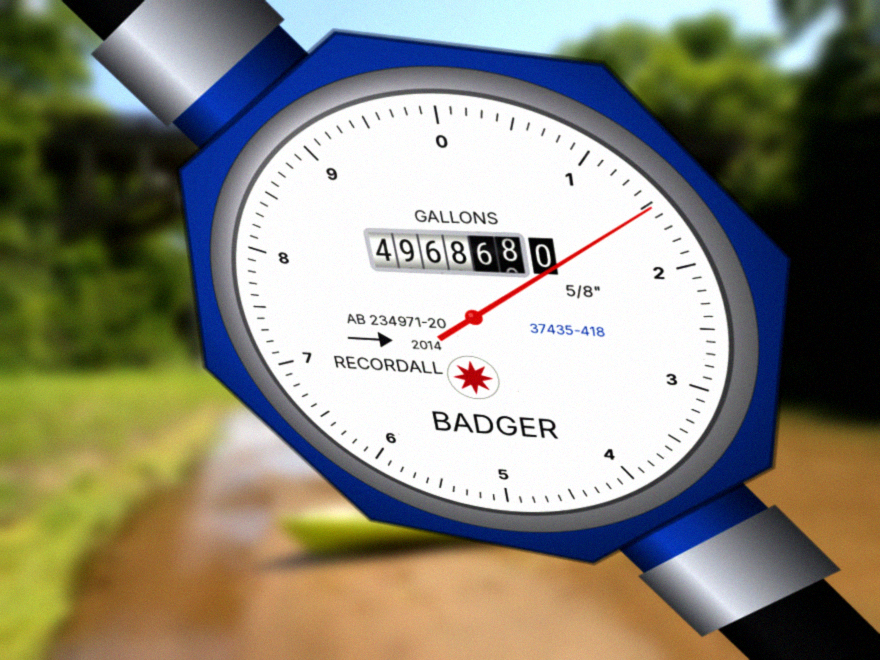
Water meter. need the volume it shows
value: 4968681.5 gal
